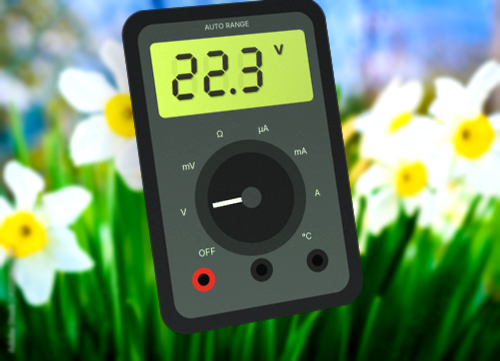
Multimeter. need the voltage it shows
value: 22.3 V
